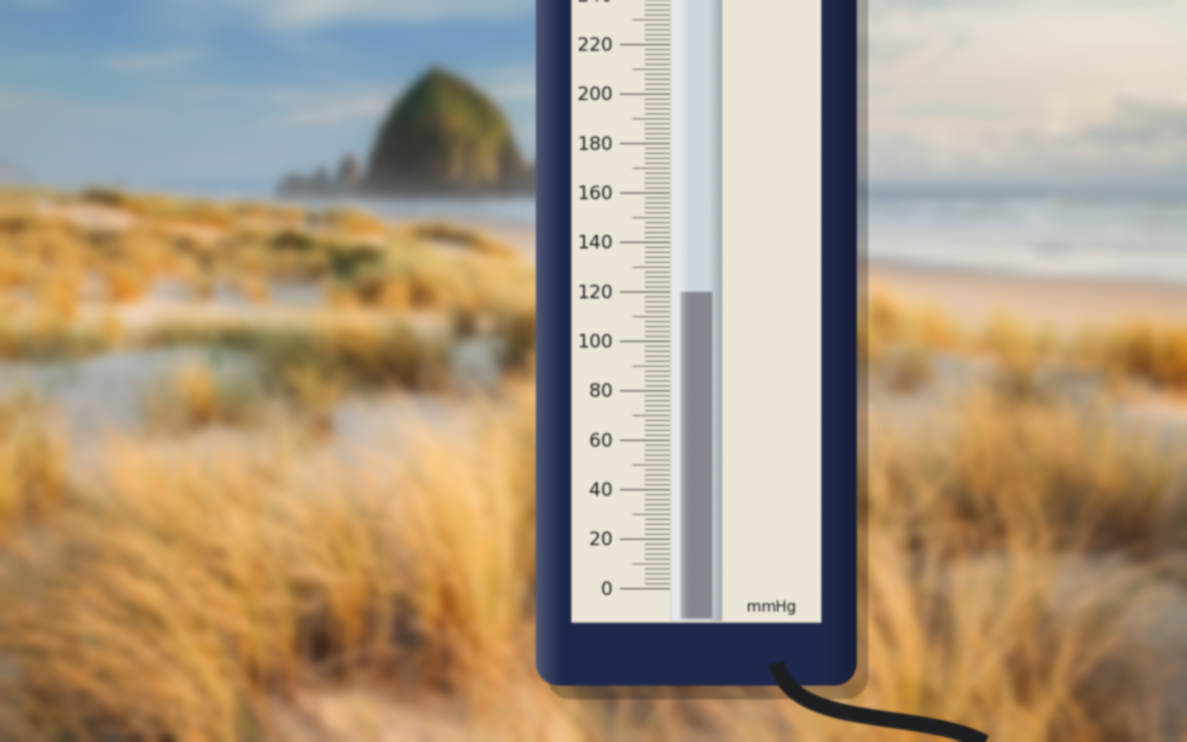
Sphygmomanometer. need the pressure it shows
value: 120 mmHg
